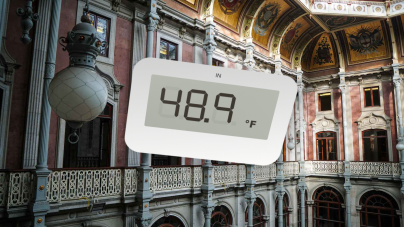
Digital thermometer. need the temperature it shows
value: 48.9 °F
